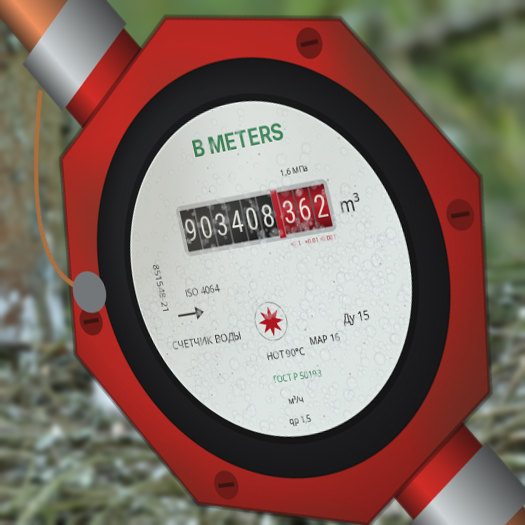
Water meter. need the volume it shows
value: 903408.362 m³
